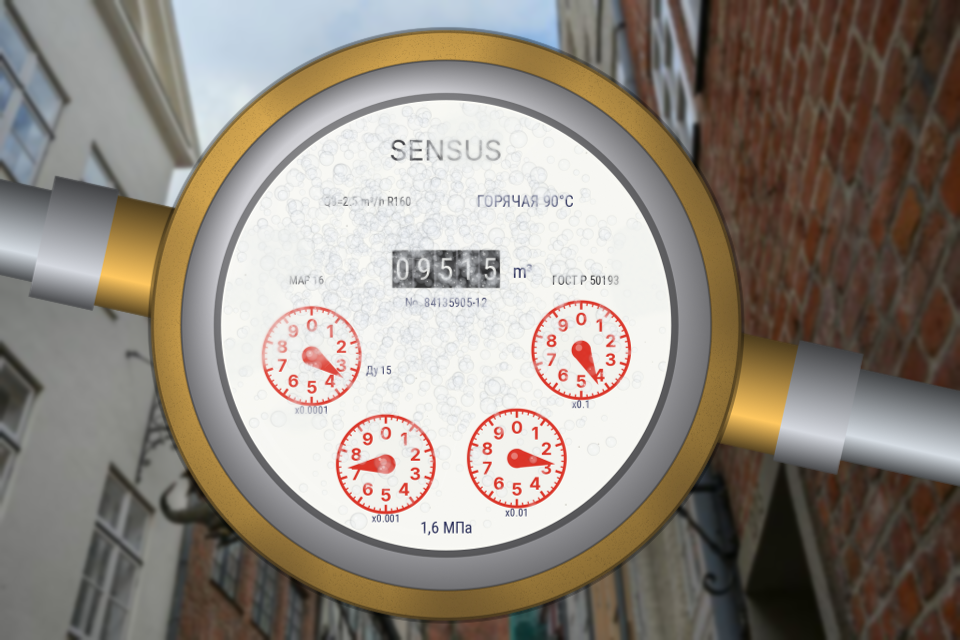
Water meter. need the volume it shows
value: 9515.4273 m³
